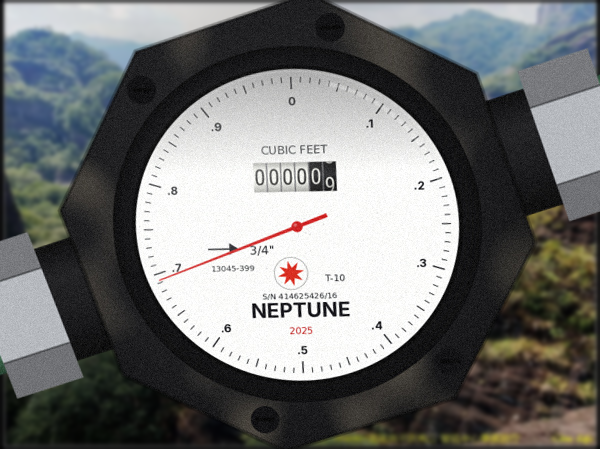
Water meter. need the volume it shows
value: 8.69 ft³
